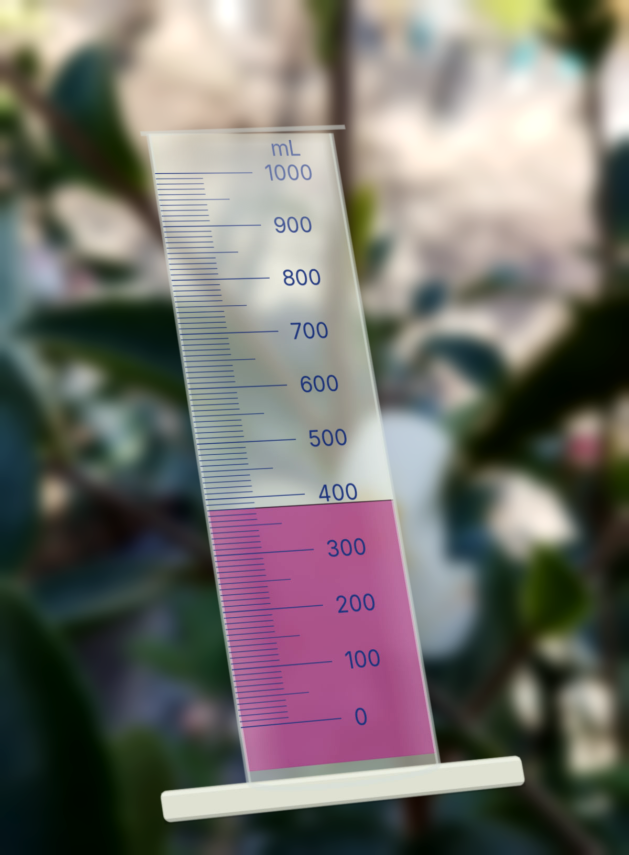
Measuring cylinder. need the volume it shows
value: 380 mL
